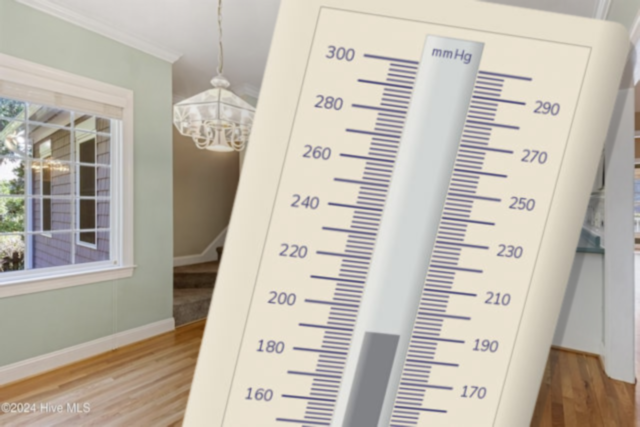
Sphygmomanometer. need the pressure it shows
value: 190 mmHg
